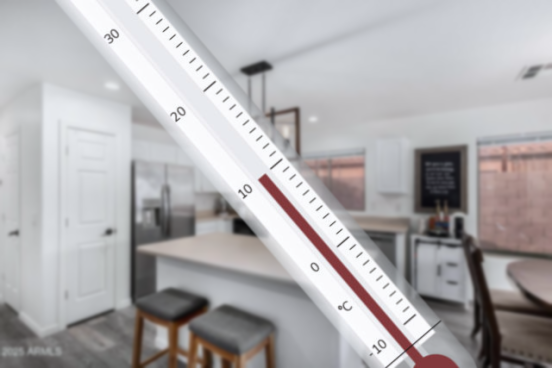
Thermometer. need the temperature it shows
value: 10 °C
